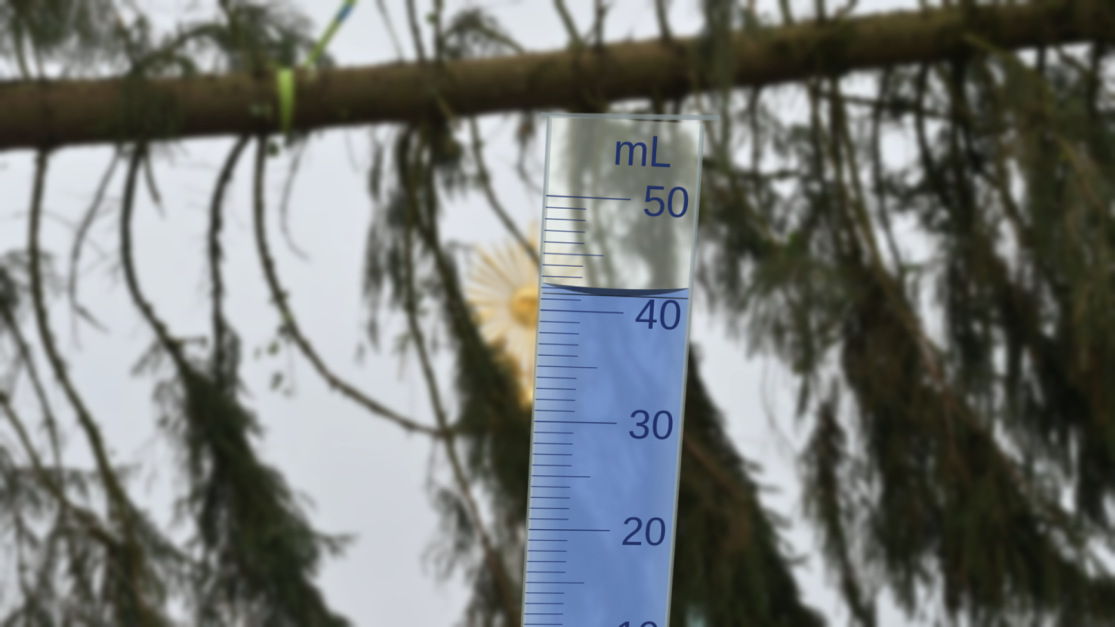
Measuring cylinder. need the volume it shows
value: 41.5 mL
